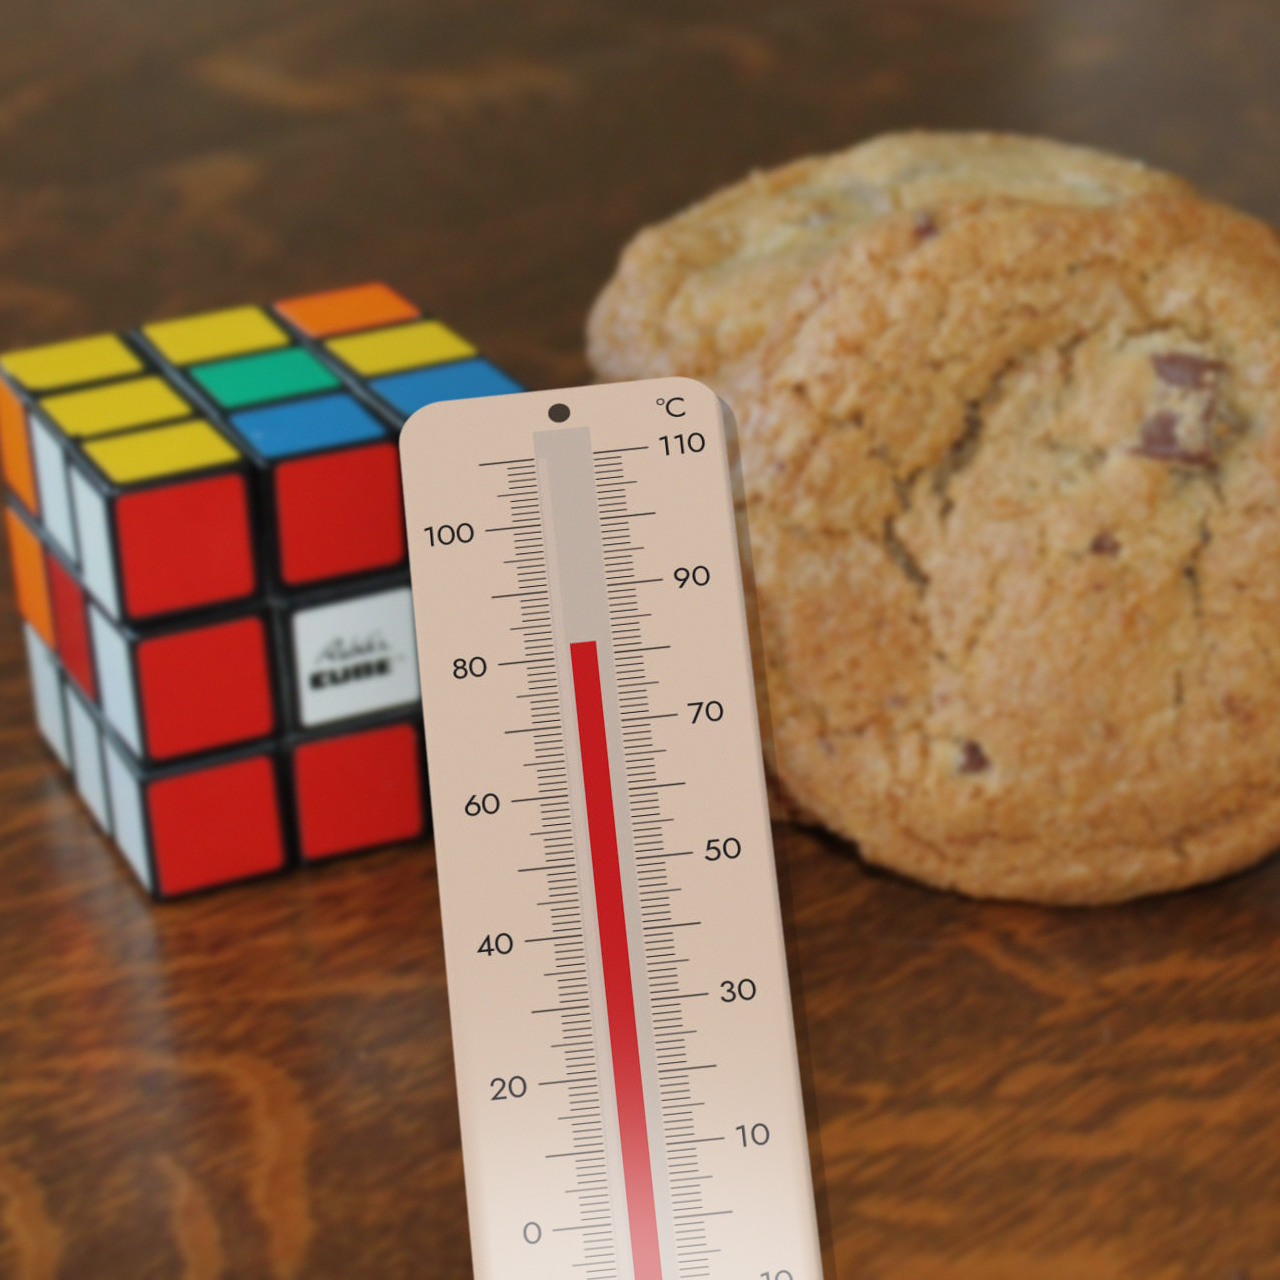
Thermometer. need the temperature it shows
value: 82 °C
